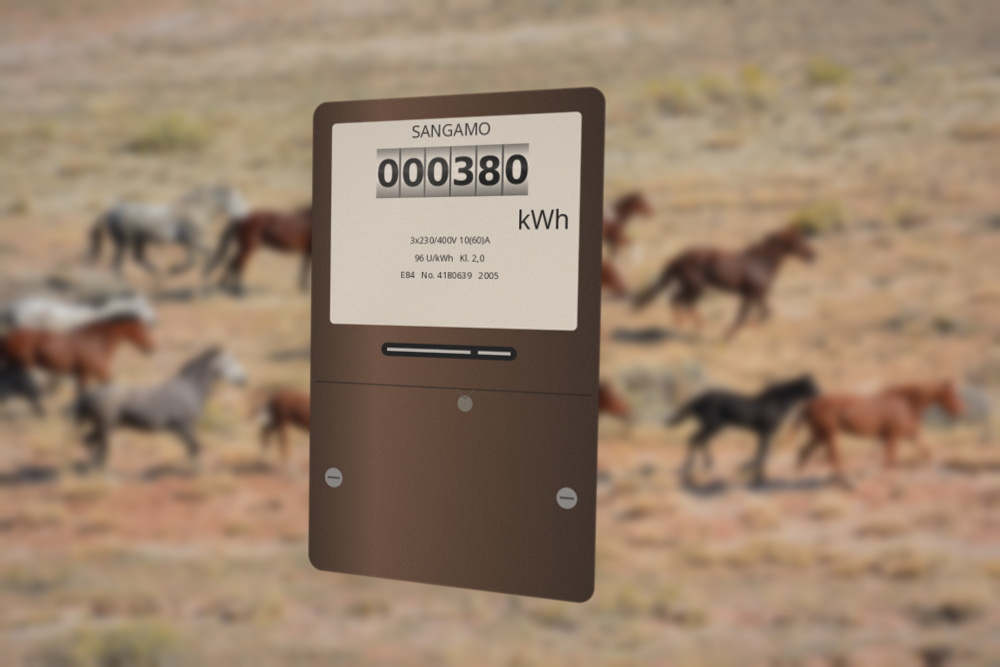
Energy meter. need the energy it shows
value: 380 kWh
